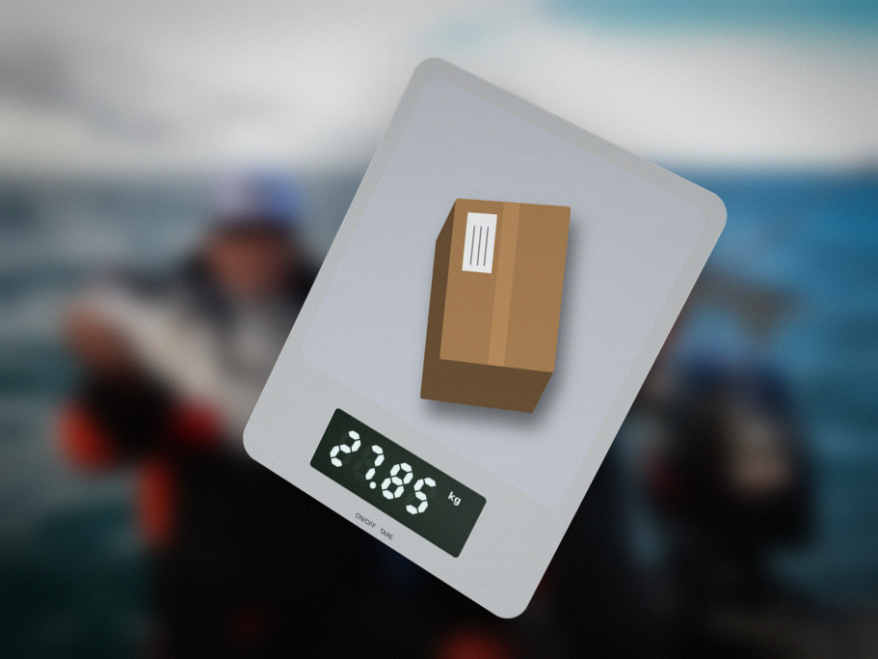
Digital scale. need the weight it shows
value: 27.85 kg
